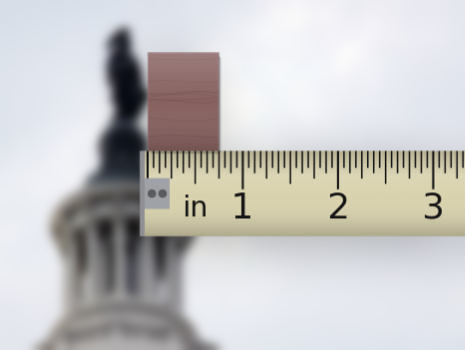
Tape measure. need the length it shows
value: 0.75 in
